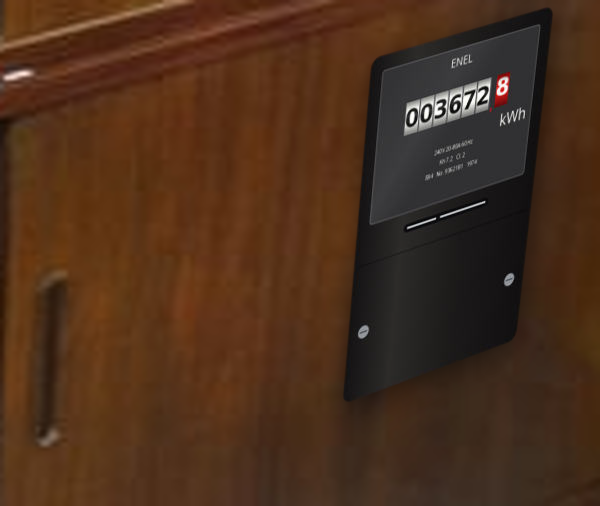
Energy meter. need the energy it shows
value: 3672.8 kWh
